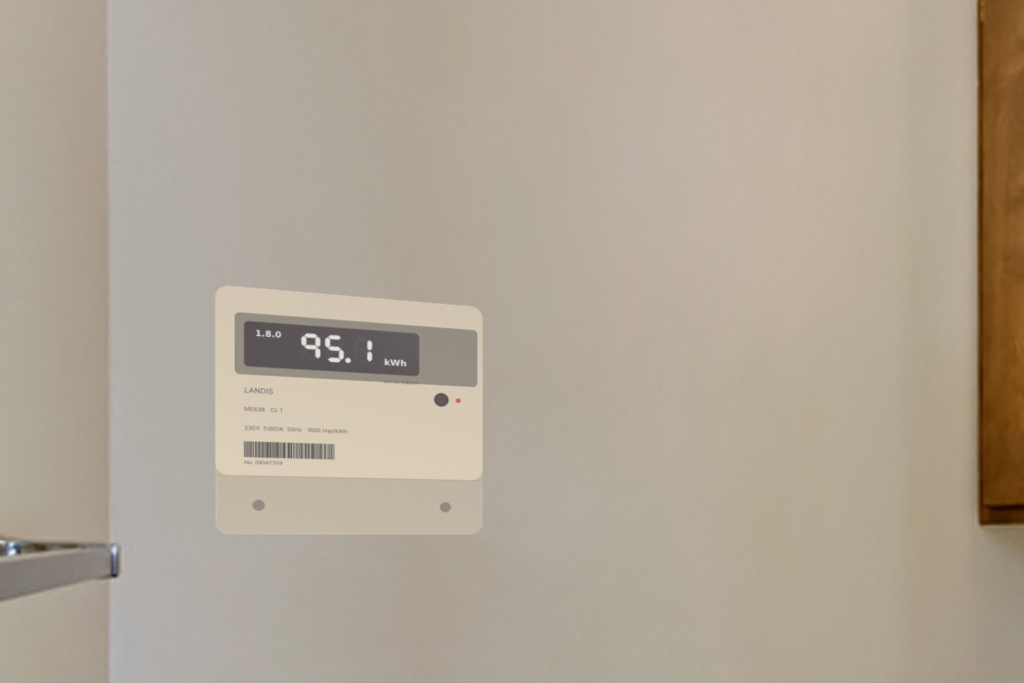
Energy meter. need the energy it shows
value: 95.1 kWh
